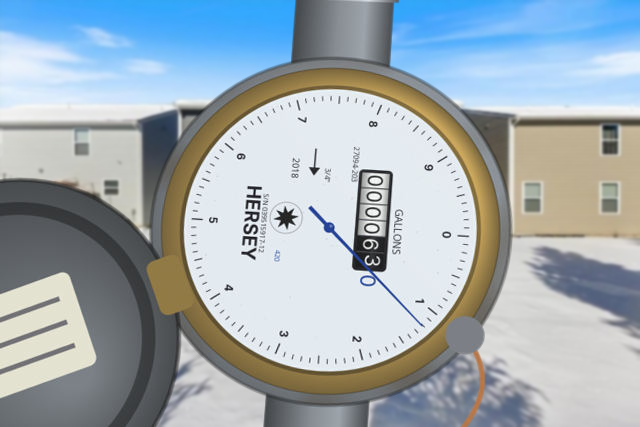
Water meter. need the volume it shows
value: 631.2 gal
